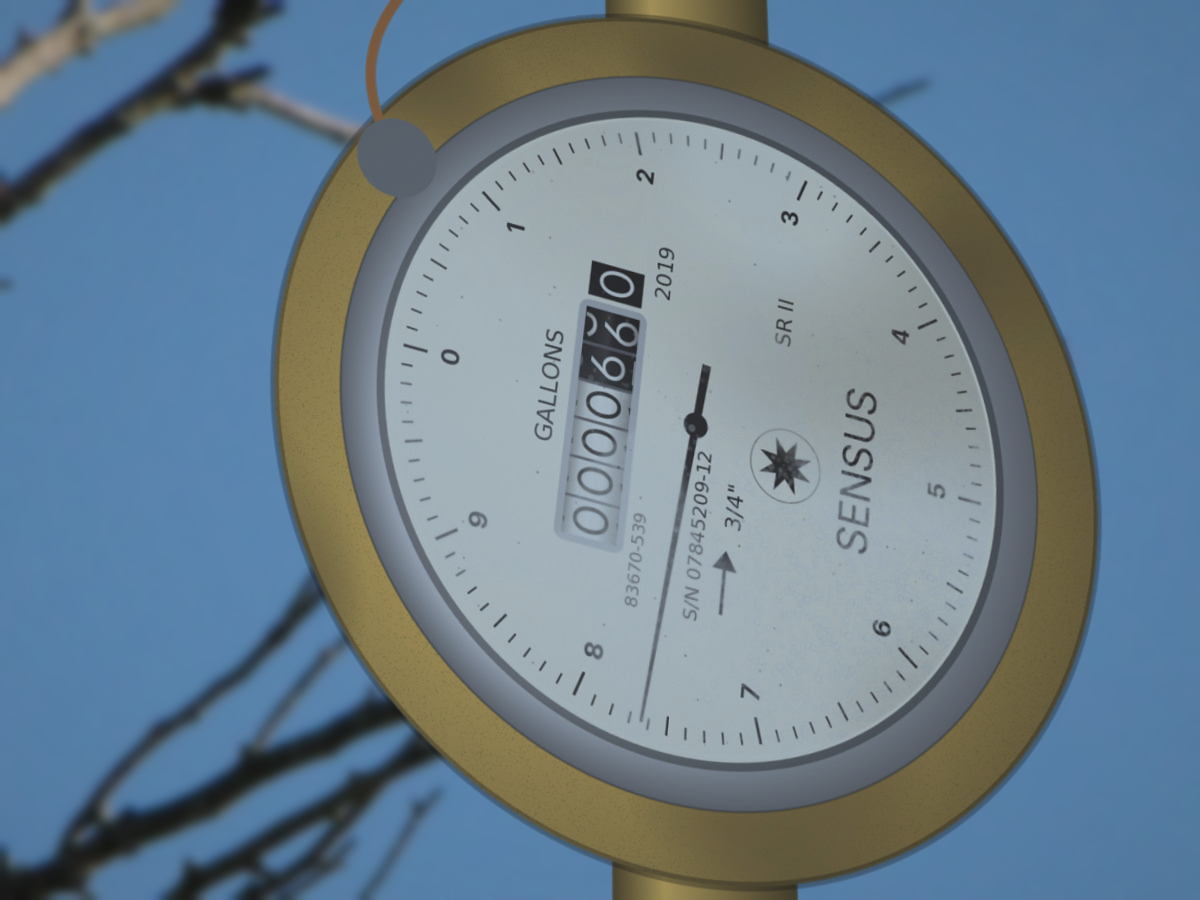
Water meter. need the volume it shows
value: 657.6 gal
